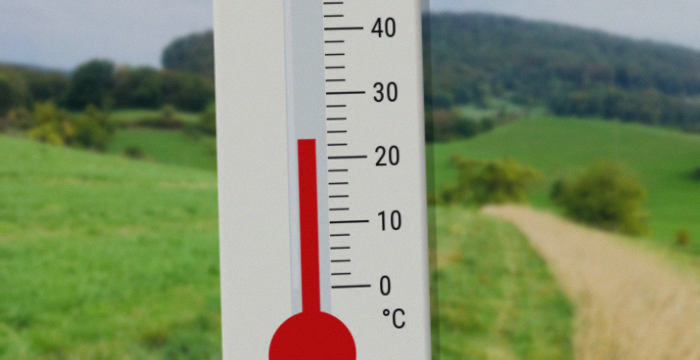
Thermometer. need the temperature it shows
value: 23 °C
